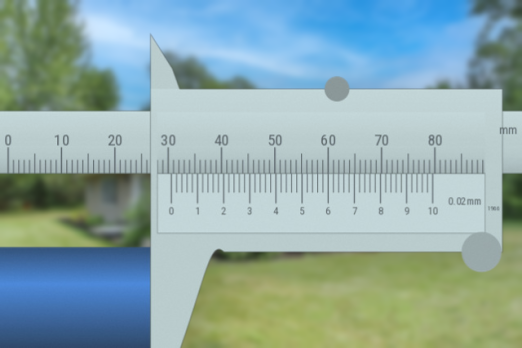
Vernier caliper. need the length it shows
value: 30.6 mm
